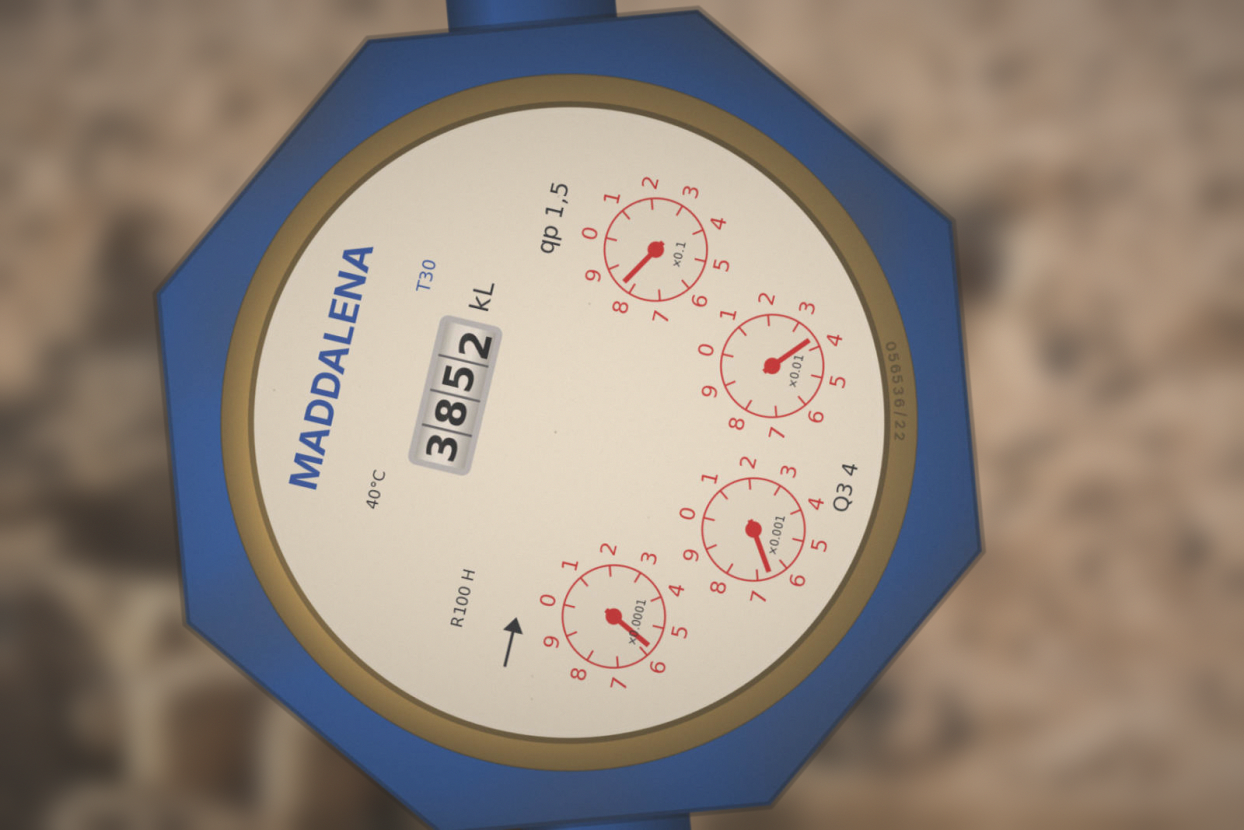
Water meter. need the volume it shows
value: 3851.8365 kL
